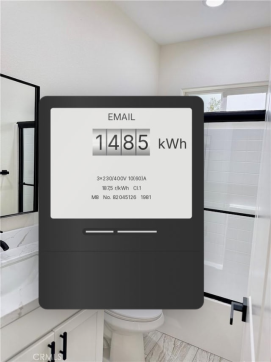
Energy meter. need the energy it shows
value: 1485 kWh
